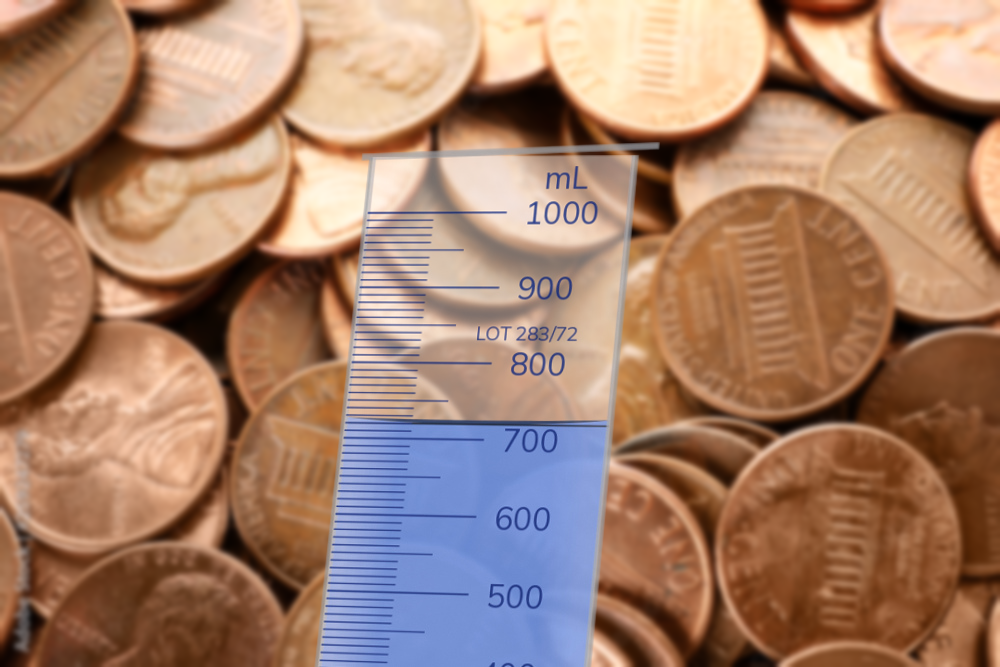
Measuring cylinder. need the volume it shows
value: 720 mL
